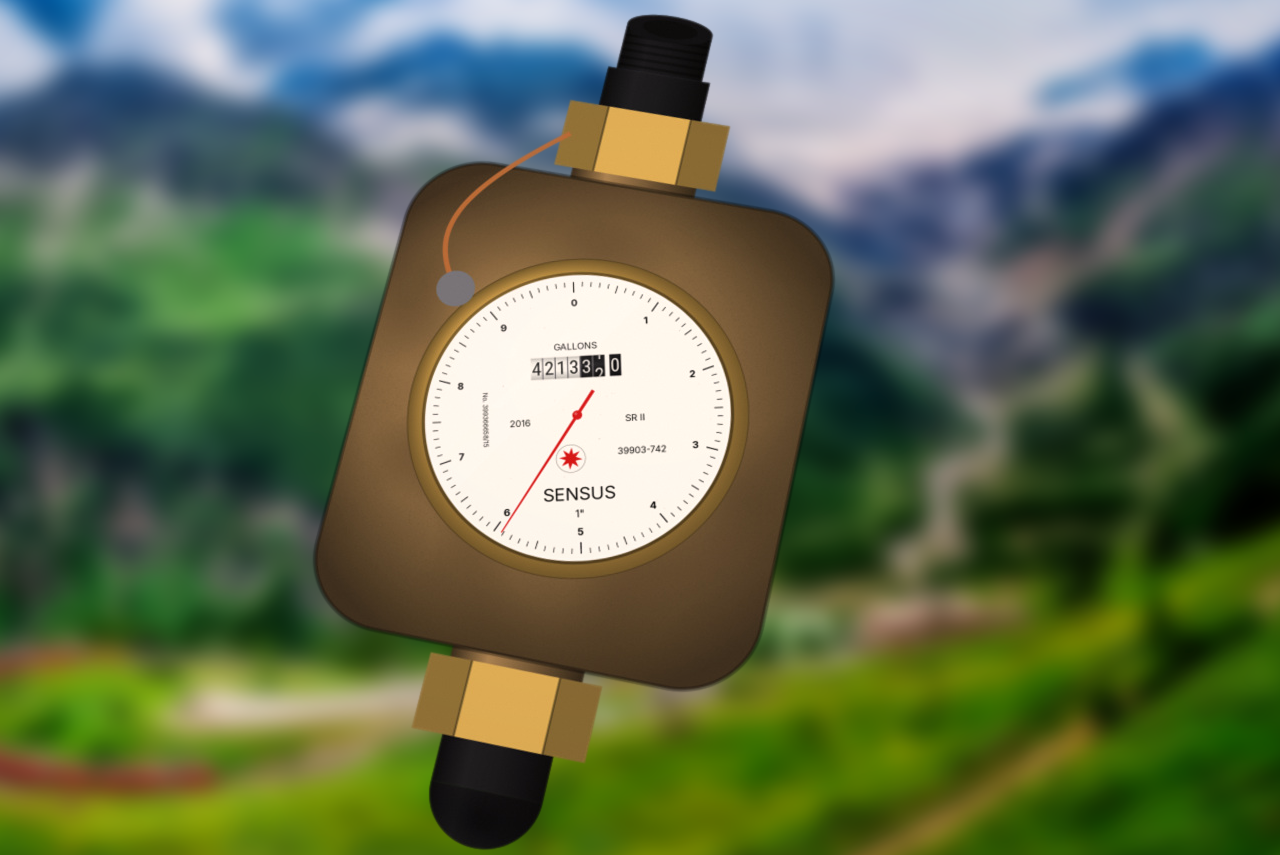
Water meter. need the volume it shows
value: 4213315.9 gal
